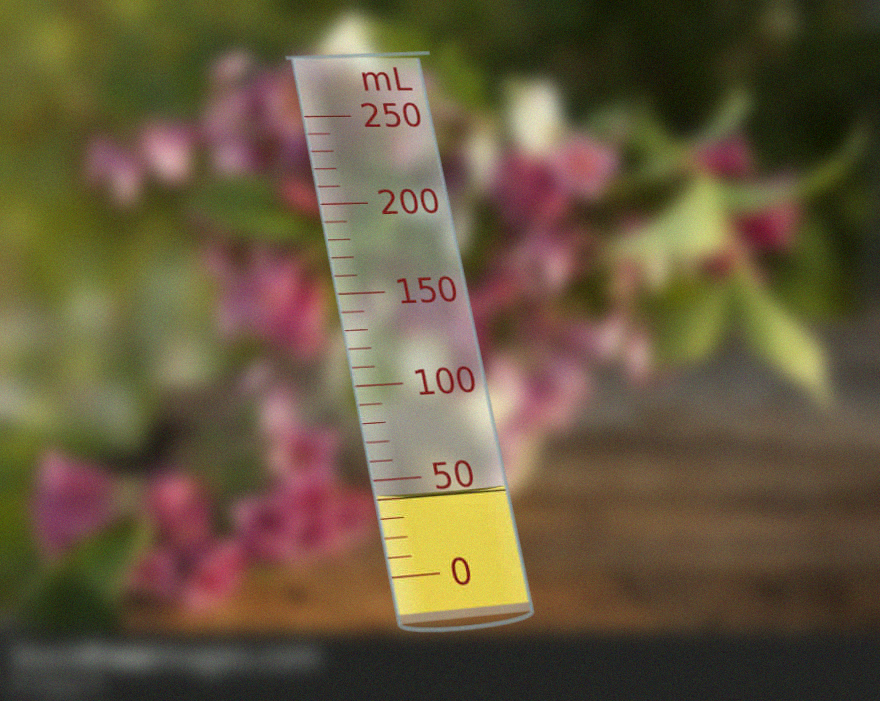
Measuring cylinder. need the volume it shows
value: 40 mL
